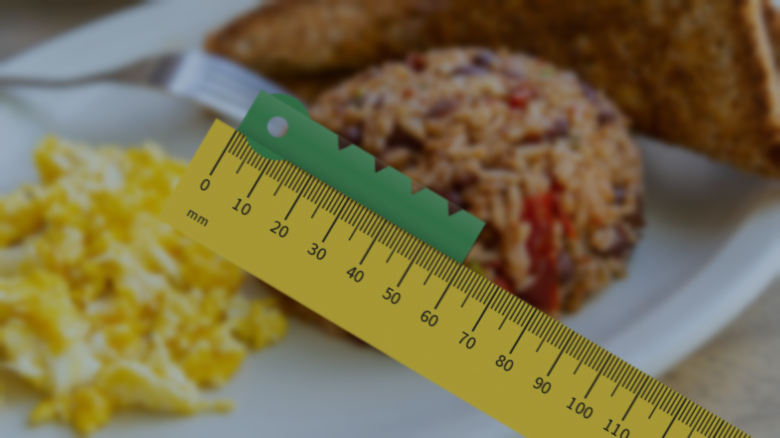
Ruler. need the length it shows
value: 60 mm
